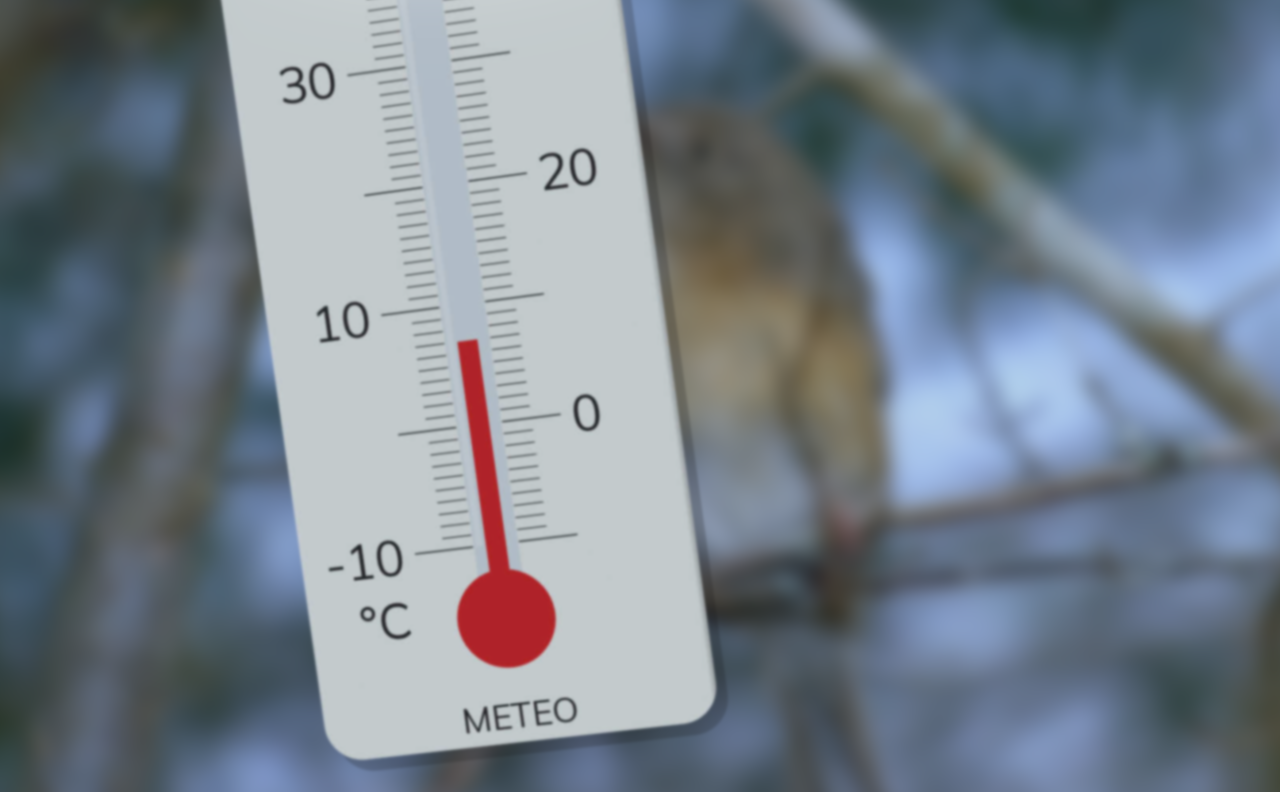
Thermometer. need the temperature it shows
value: 7 °C
